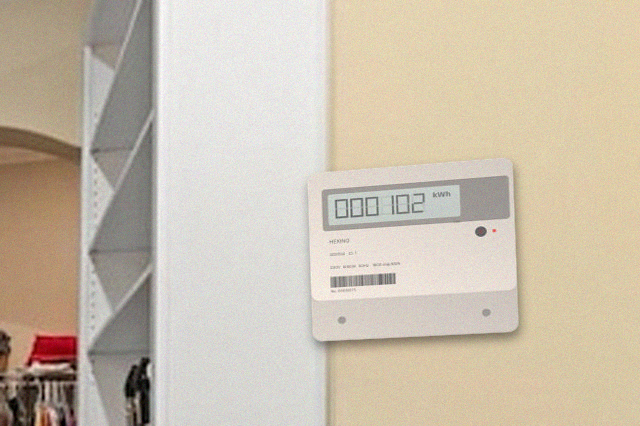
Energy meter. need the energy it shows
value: 102 kWh
